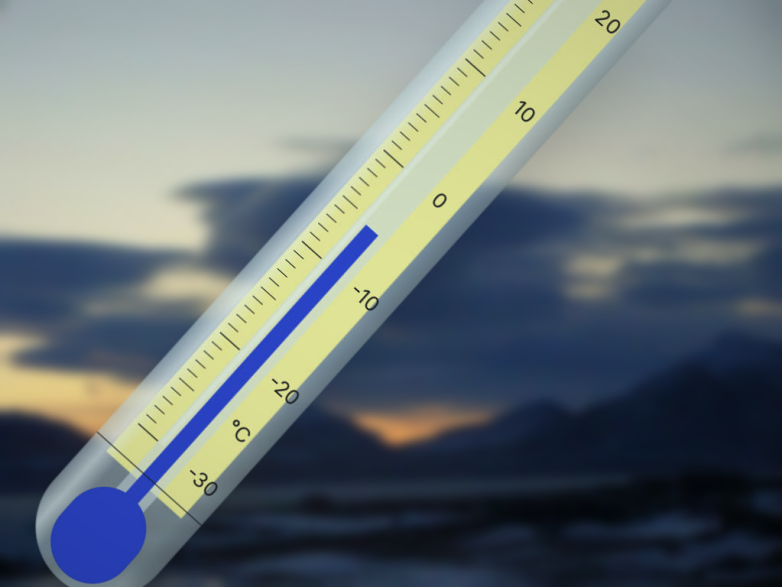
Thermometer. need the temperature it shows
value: -5.5 °C
